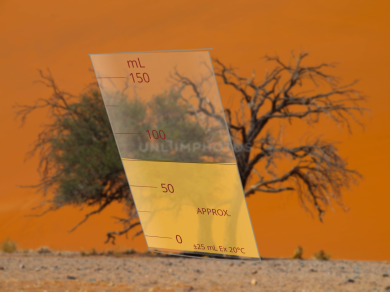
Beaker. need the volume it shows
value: 75 mL
